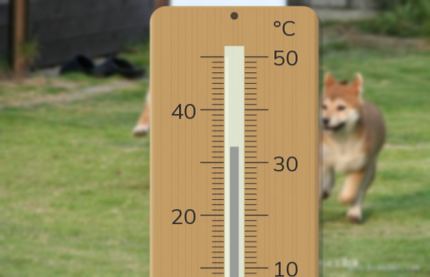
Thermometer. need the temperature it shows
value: 33 °C
